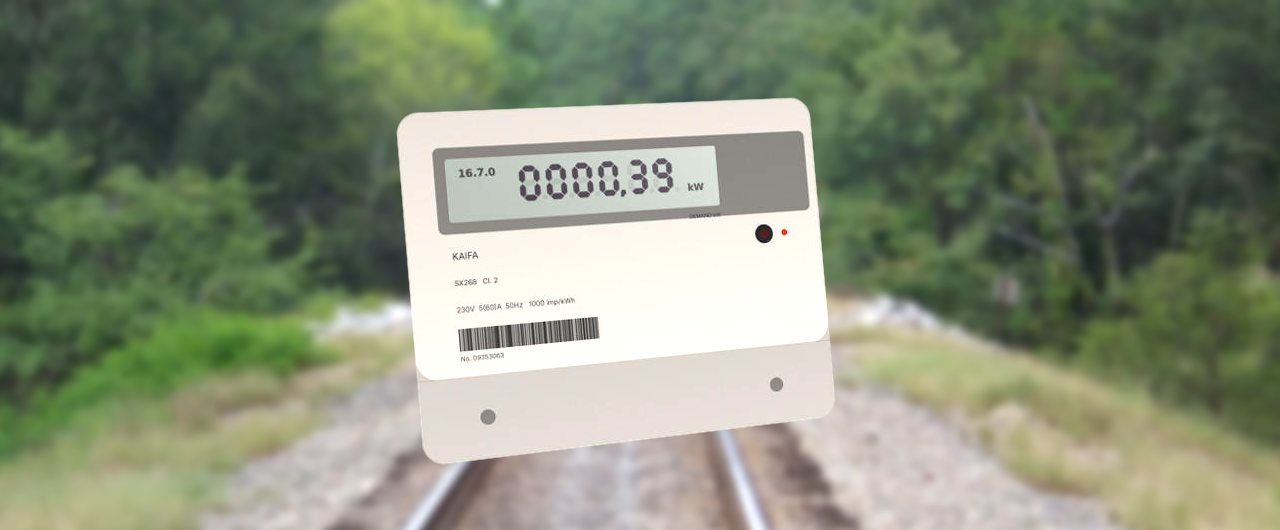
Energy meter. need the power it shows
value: 0.39 kW
